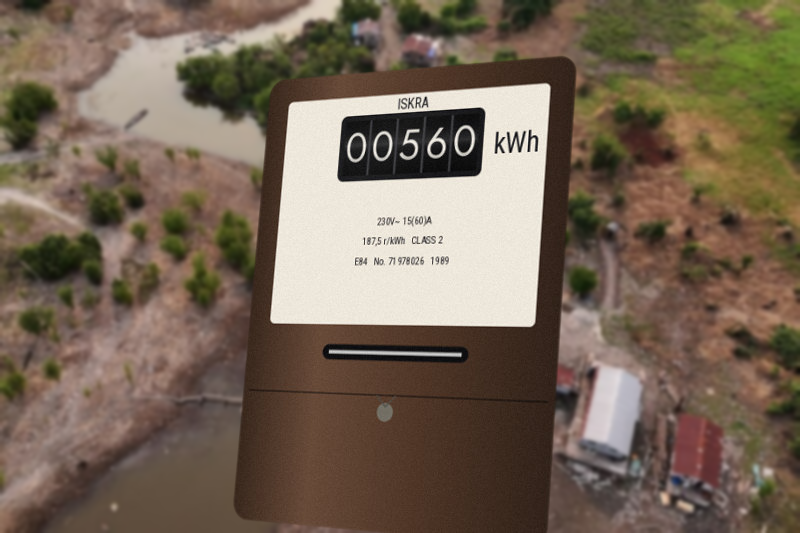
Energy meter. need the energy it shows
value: 560 kWh
